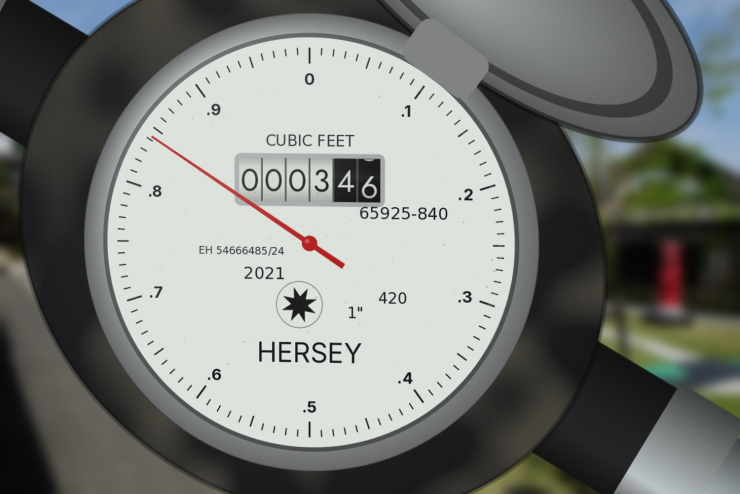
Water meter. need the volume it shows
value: 345.84 ft³
